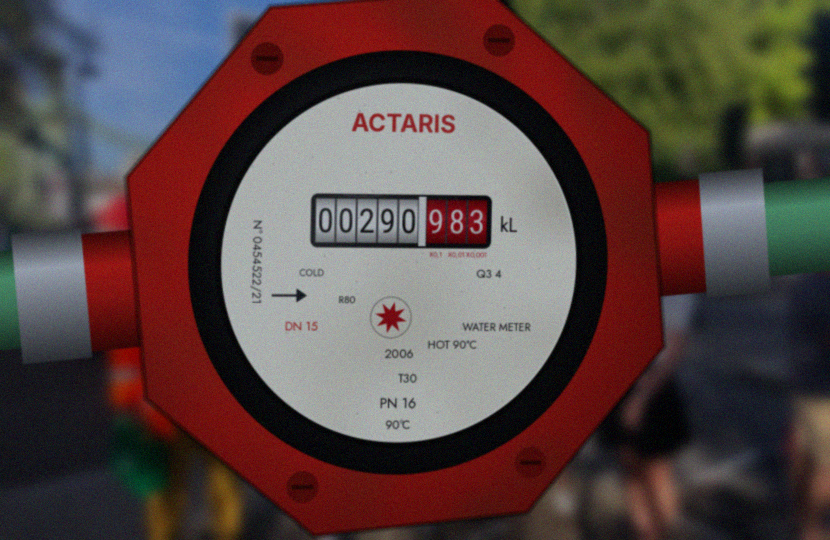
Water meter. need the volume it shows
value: 290.983 kL
